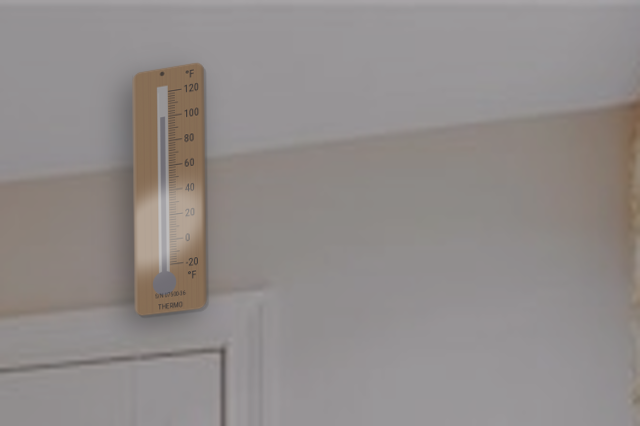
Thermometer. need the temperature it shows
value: 100 °F
